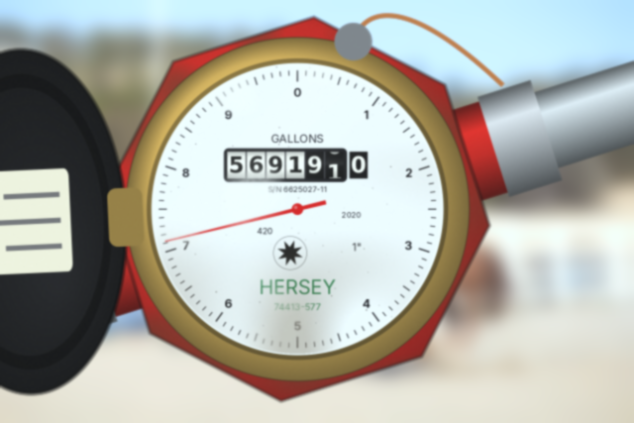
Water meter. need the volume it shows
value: 5691907.1 gal
